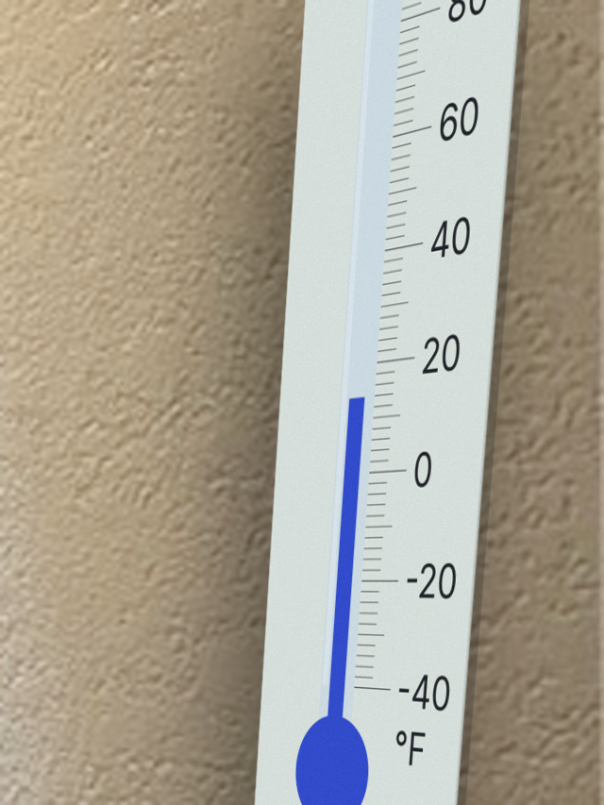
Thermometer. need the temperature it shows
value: 14 °F
